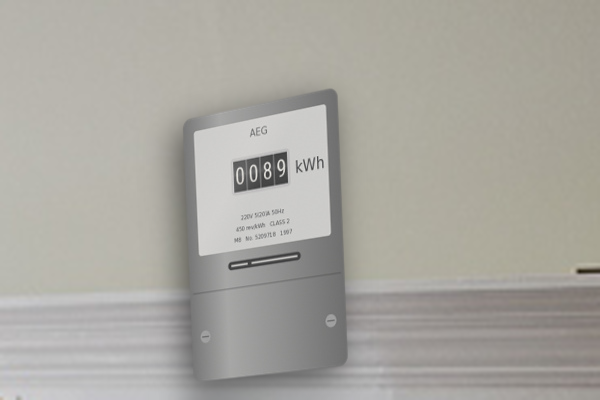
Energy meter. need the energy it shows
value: 89 kWh
